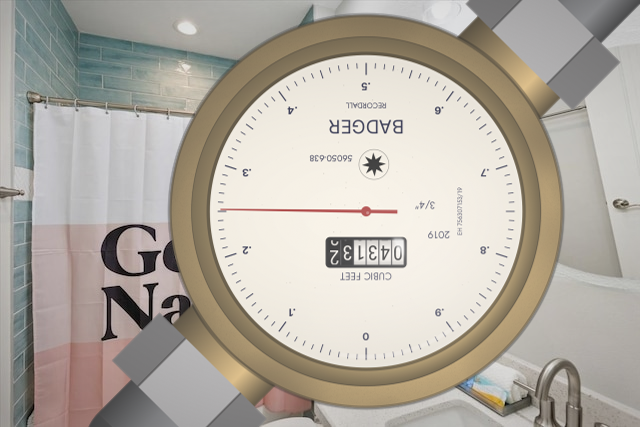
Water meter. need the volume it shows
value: 43132.25 ft³
